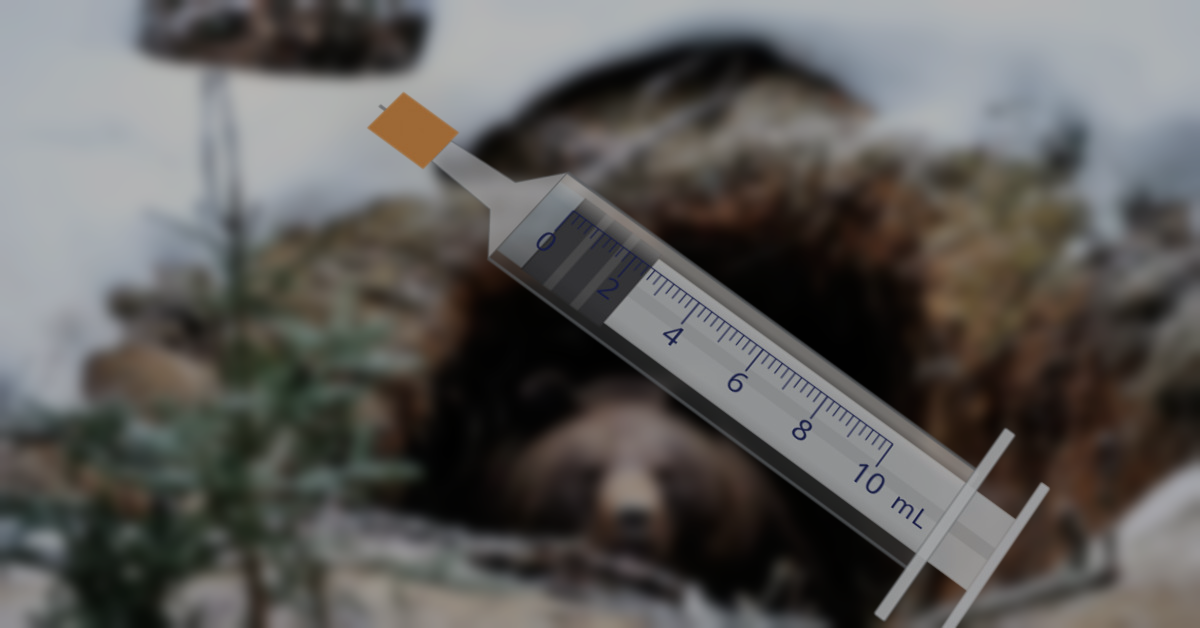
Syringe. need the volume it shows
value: 0 mL
